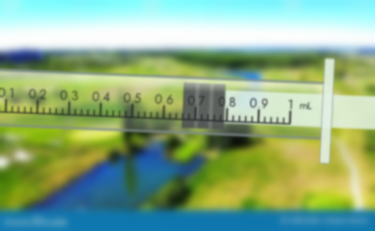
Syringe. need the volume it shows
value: 0.66 mL
